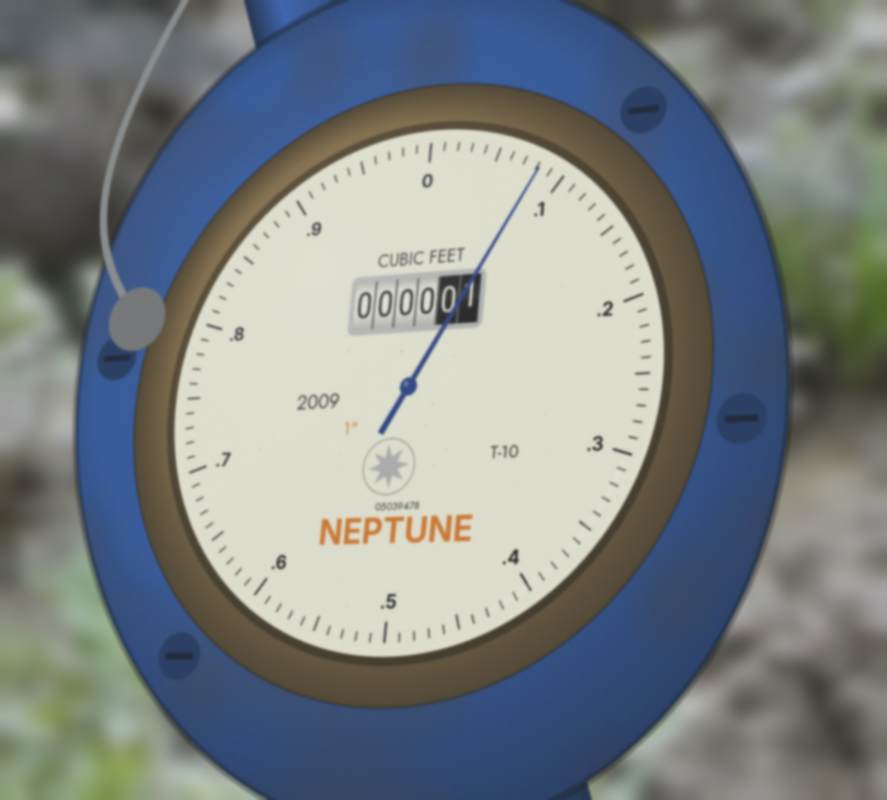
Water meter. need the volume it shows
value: 1.08 ft³
